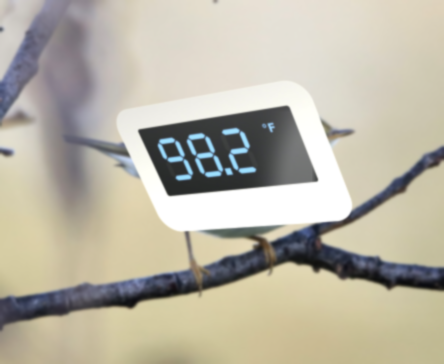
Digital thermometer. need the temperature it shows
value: 98.2 °F
